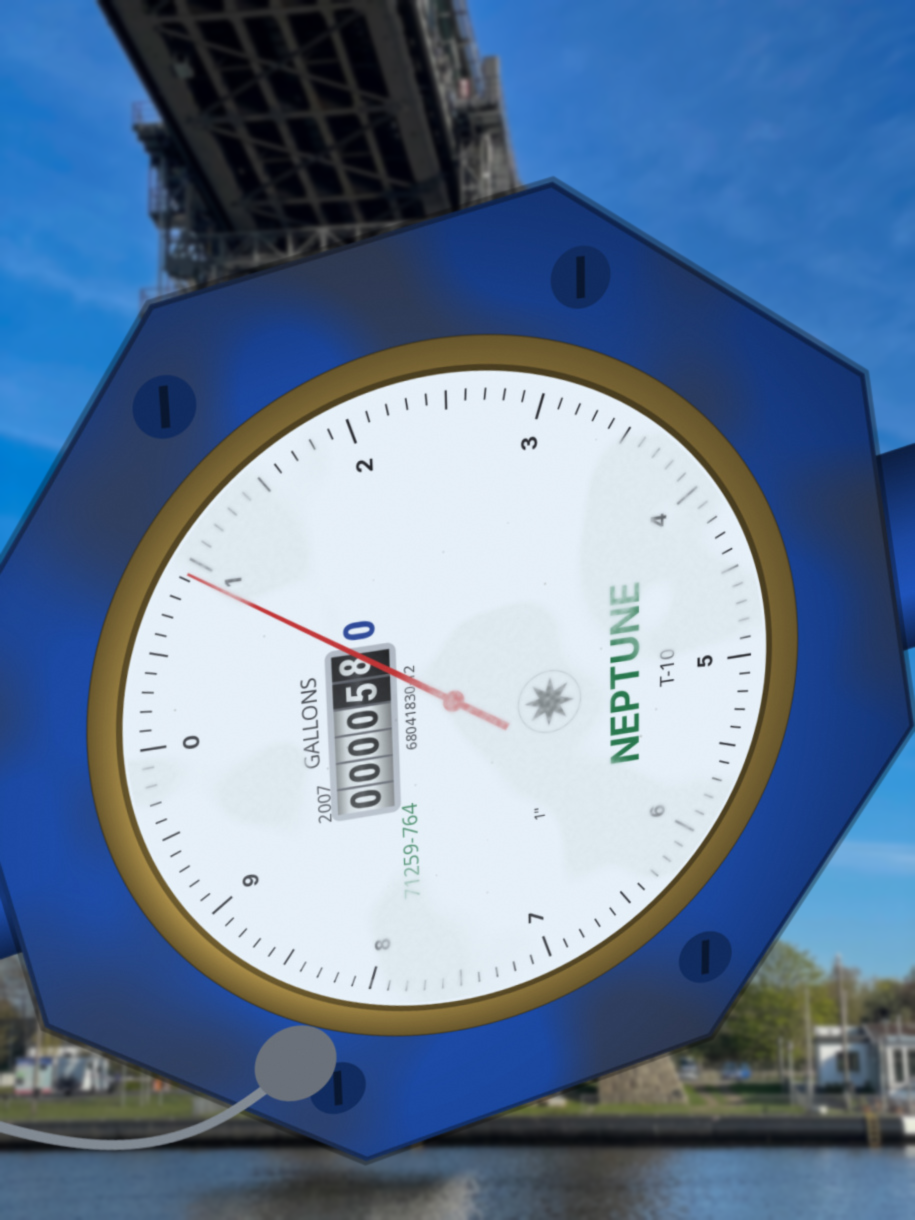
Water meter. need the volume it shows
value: 580.9 gal
